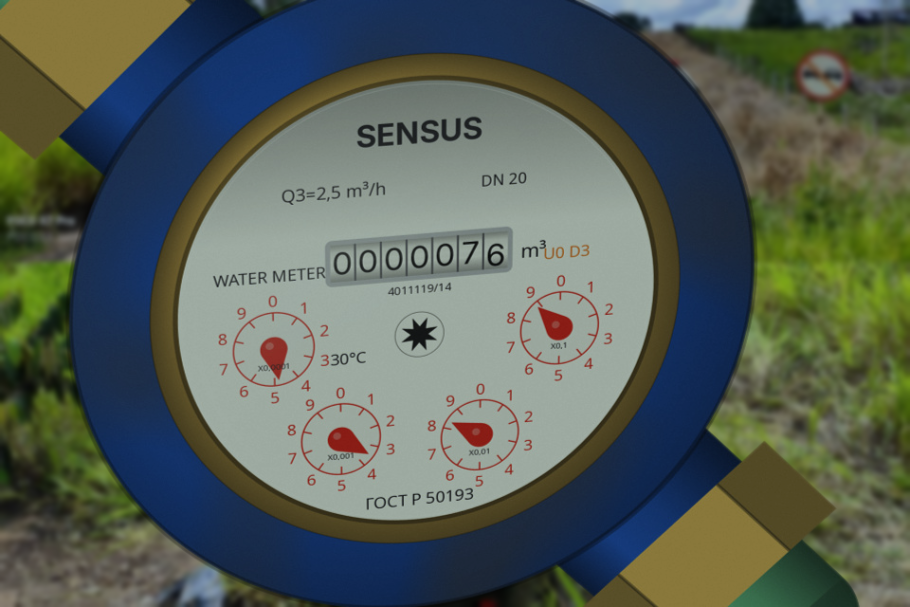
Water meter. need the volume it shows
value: 75.8834 m³
